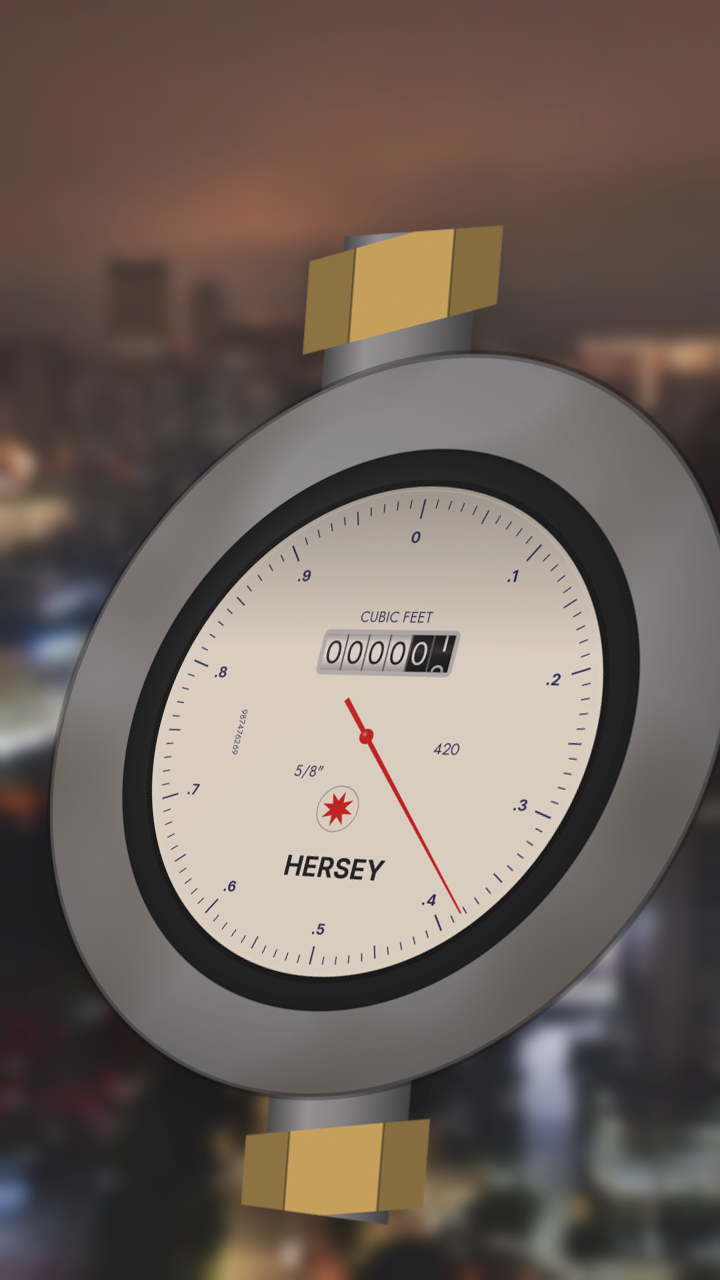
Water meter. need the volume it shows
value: 1.38 ft³
